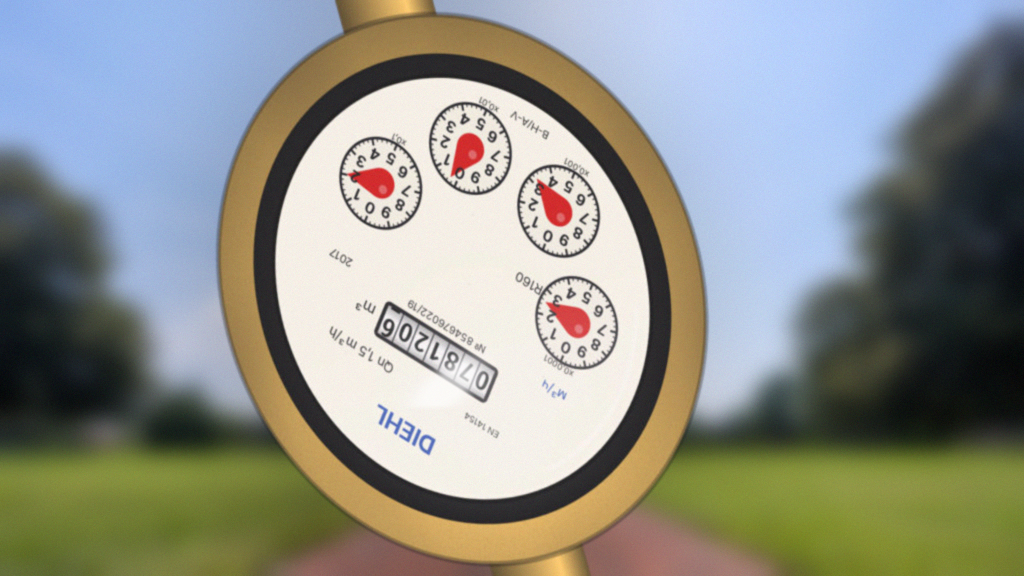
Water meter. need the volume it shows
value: 781206.2032 m³
